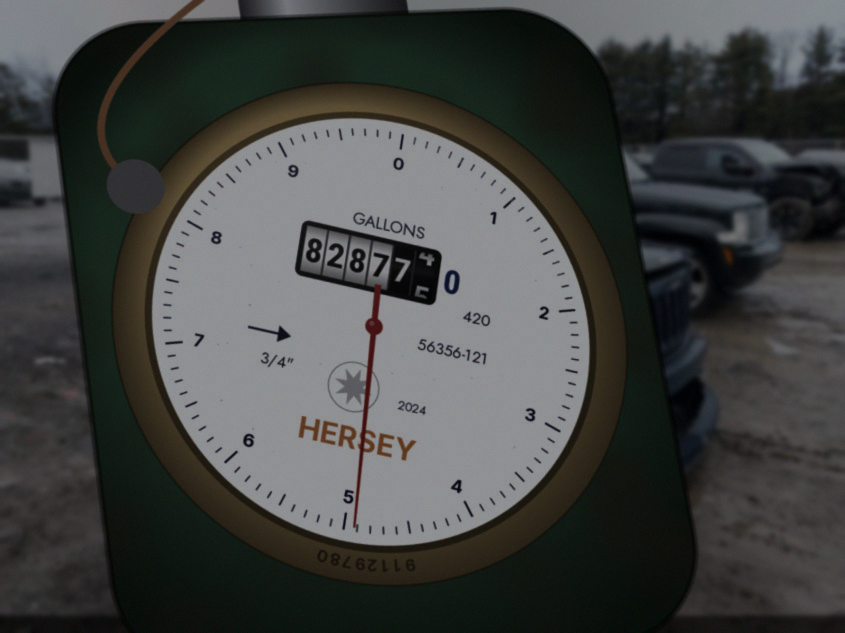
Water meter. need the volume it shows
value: 8287744.9 gal
